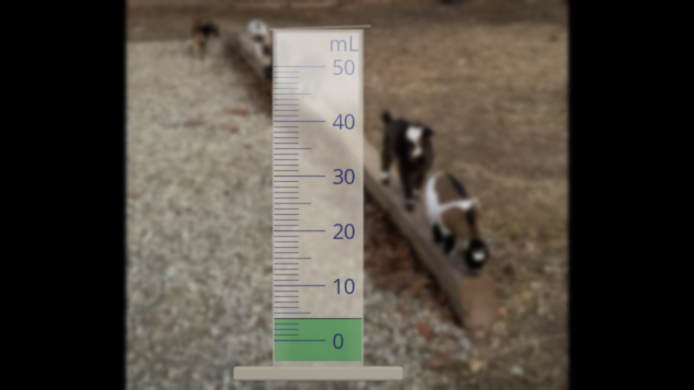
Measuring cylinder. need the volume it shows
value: 4 mL
